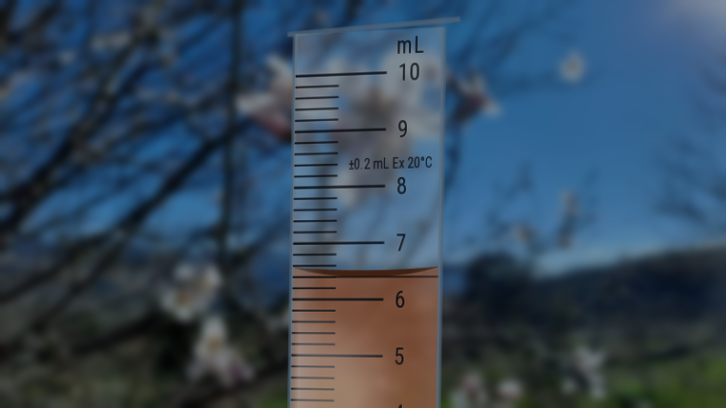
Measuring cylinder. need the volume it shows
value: 6.4 mL
